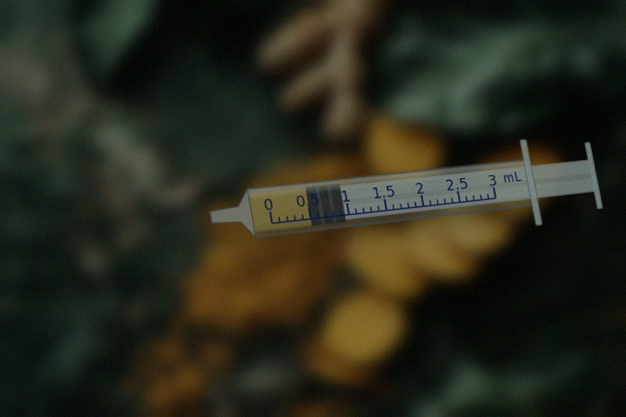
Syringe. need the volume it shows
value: 0.5 mL
